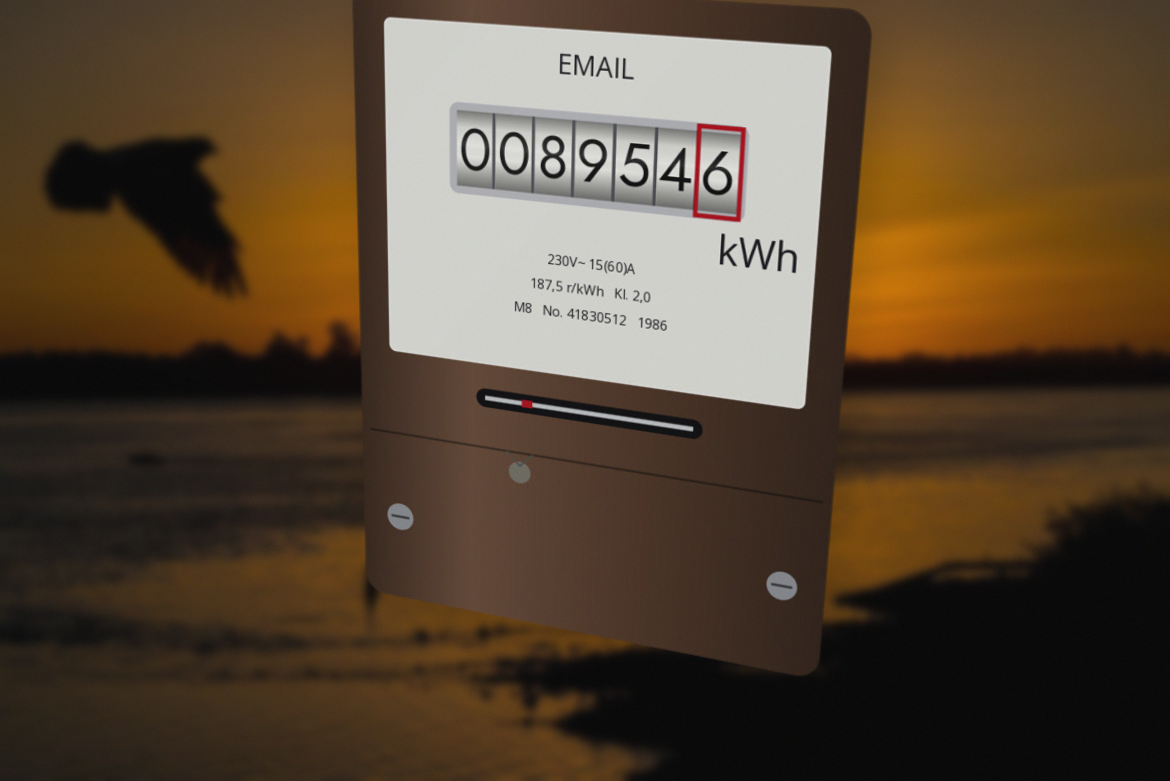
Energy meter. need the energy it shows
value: 8954.6 kWh
